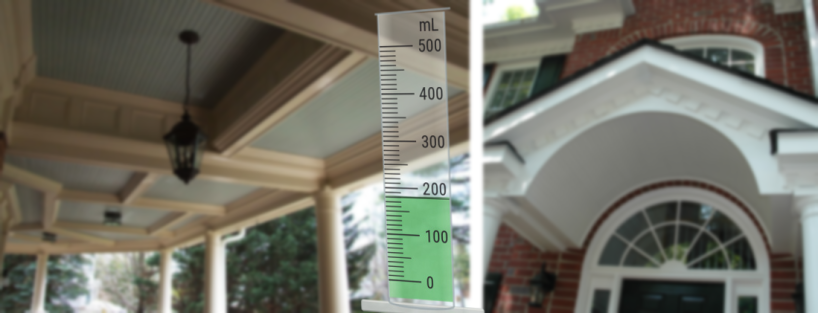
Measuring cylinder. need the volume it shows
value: 180 mL
